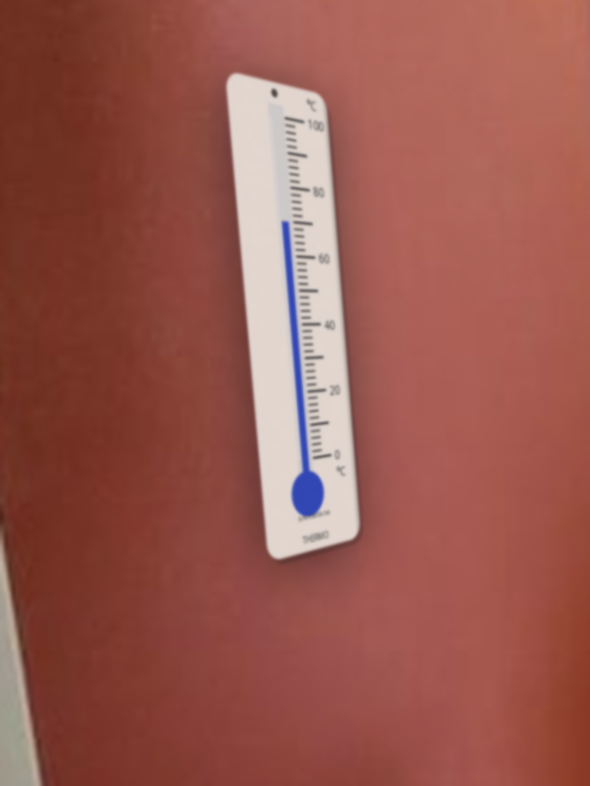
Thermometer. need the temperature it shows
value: 70 °C
